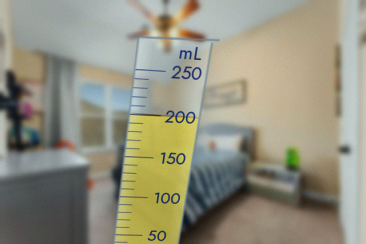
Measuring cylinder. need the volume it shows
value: 200 mL
